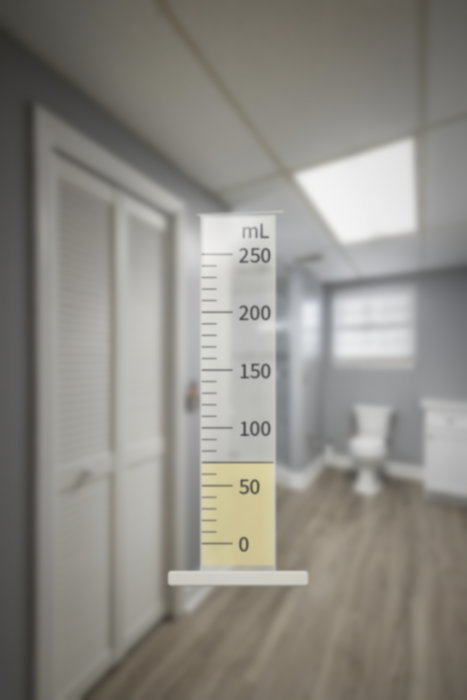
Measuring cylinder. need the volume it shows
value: 70 mL
